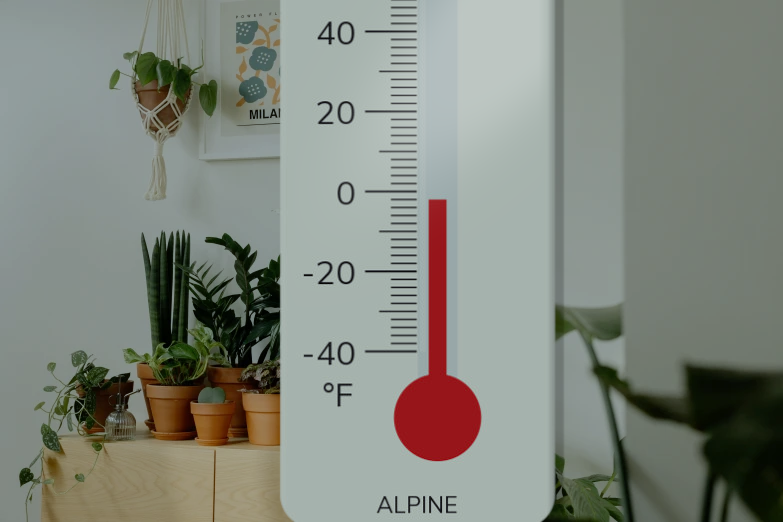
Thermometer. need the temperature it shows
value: -2 °F
